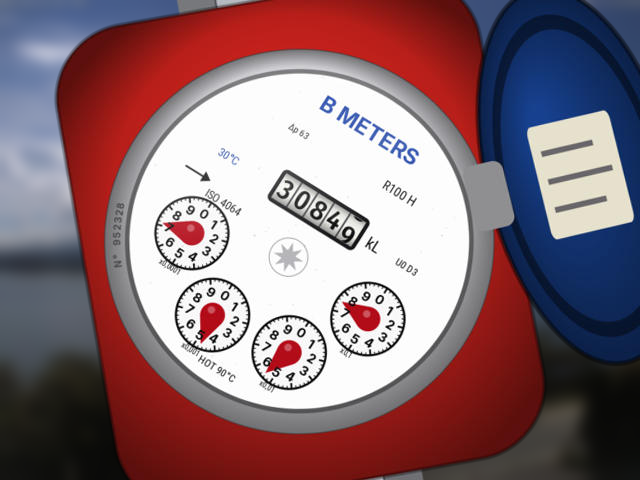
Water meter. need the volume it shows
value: 30848.7547 kL
